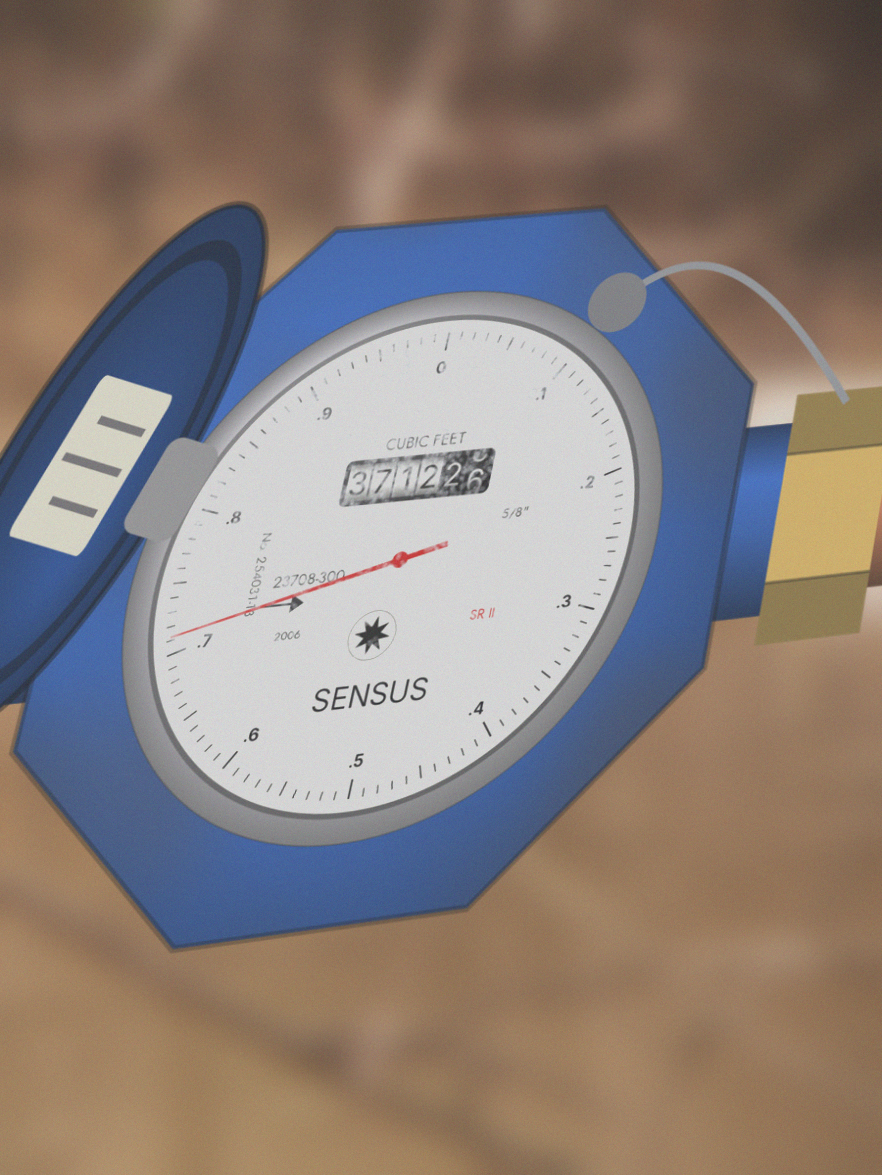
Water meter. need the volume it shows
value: 371225.71 ft³
